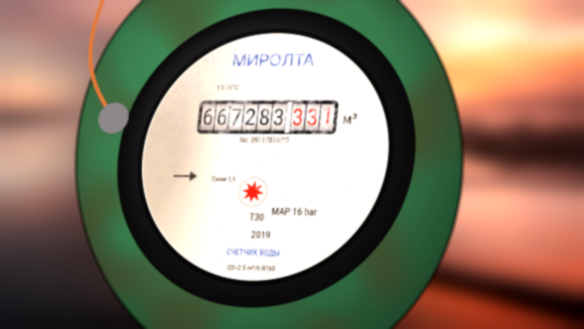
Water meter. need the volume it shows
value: 667283.331 m³
